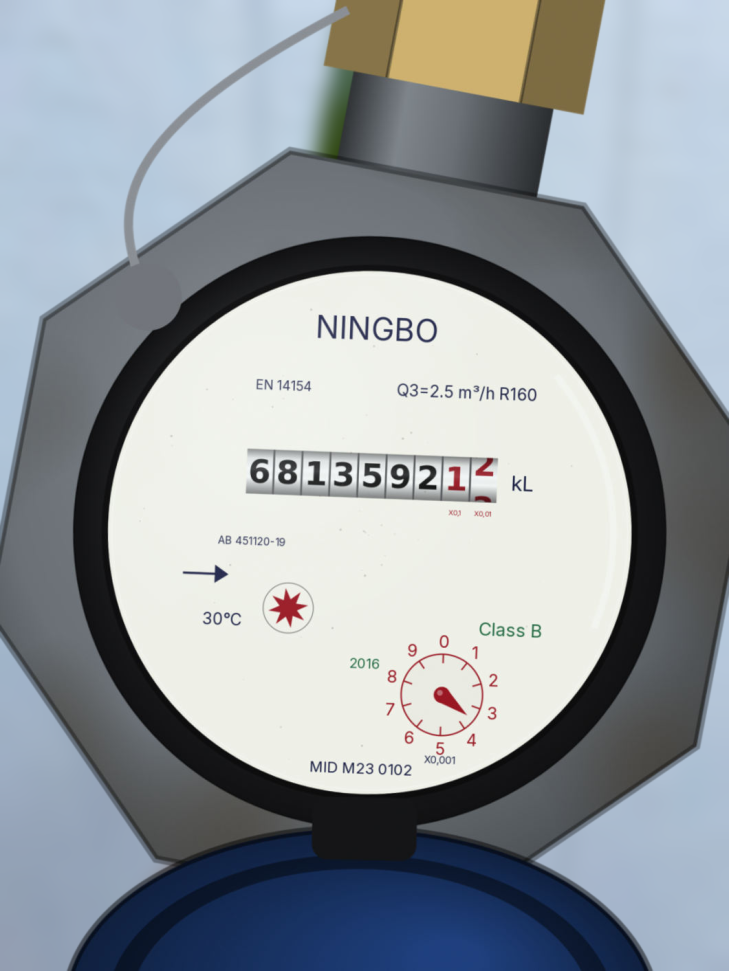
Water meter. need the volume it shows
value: 6813592.123 kL
